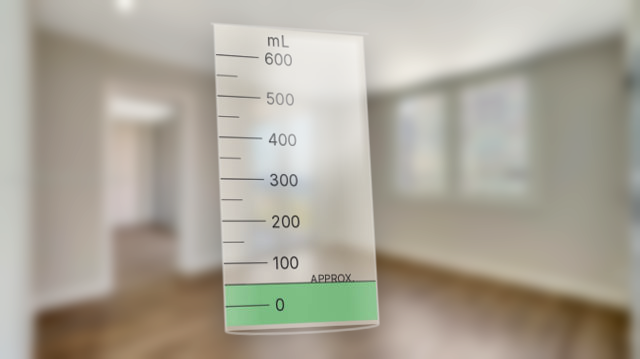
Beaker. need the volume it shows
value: 50 mL
